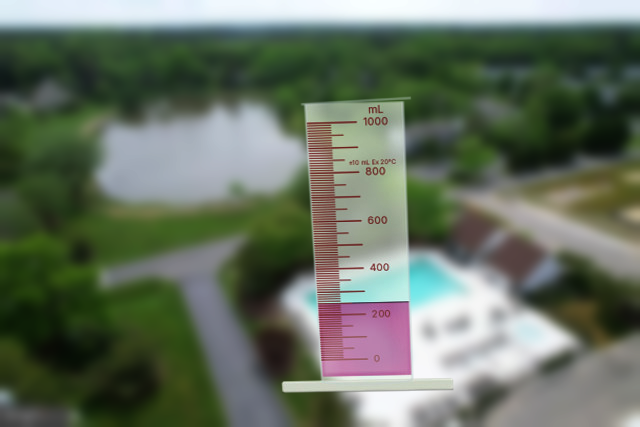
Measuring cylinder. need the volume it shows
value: 250 mL
